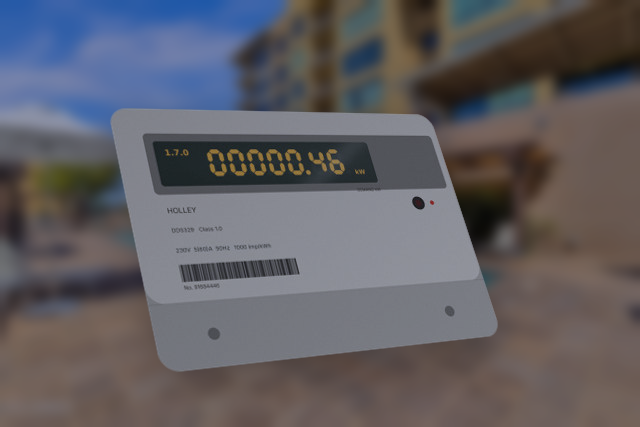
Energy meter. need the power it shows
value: 0.46 kW
